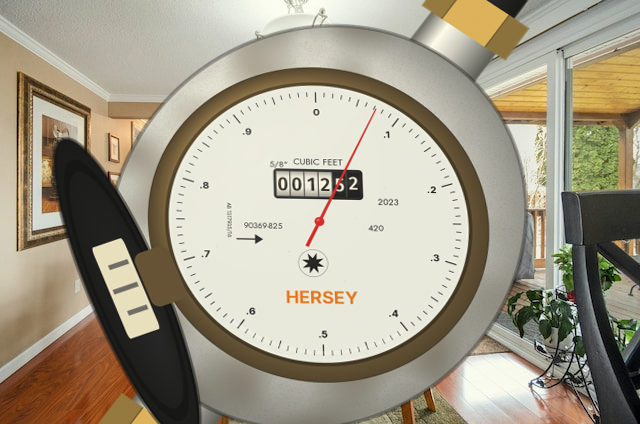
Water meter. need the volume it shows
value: 1252.07 ft³
